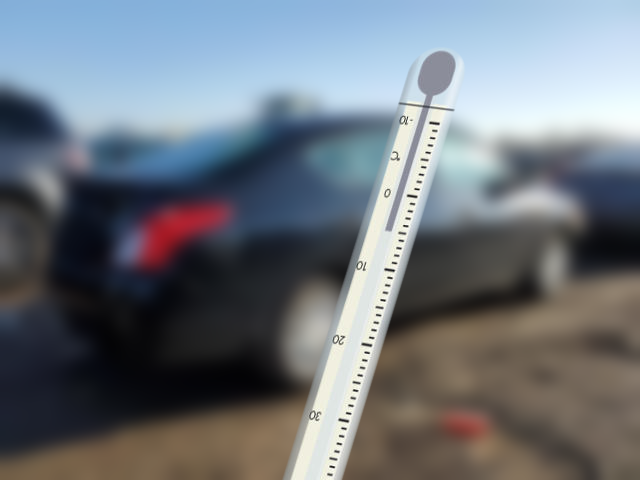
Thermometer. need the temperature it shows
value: 5 °C
